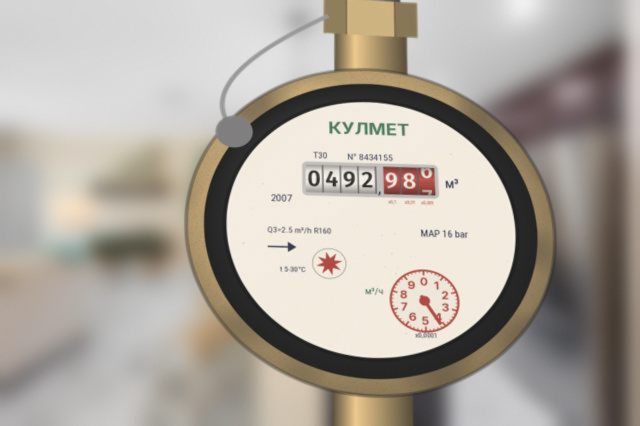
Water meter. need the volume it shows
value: 492.9864 m³
